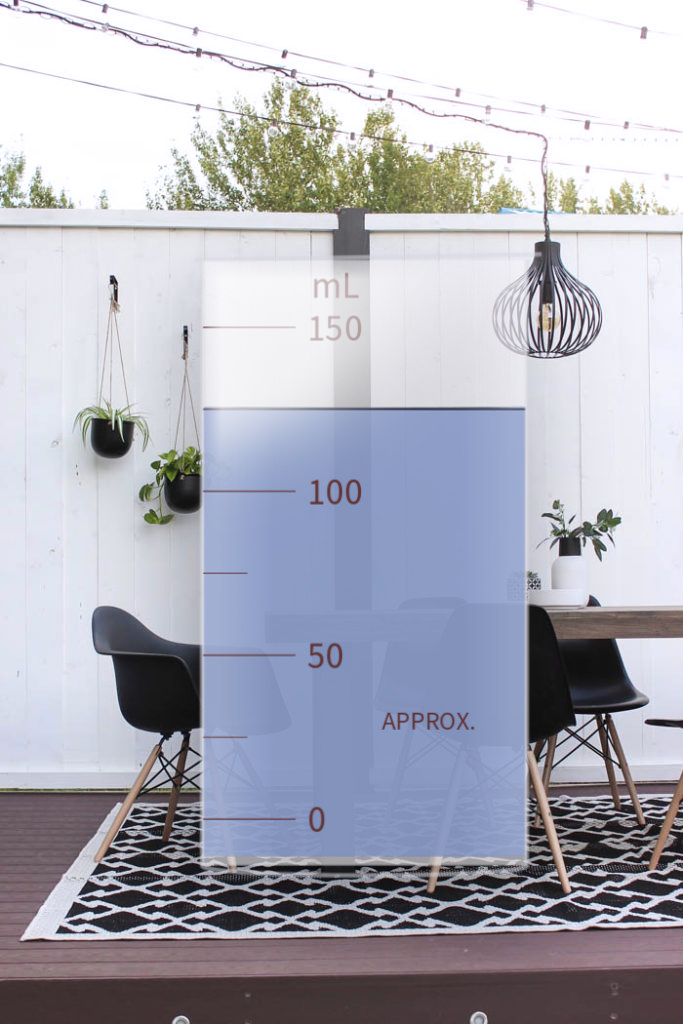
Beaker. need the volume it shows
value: 125 mL
